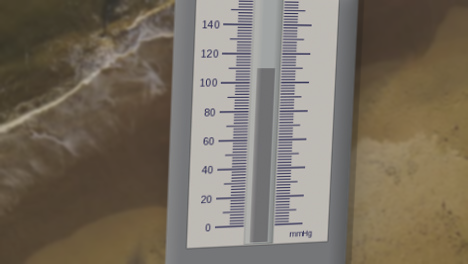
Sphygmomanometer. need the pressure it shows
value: 110 mmHg
